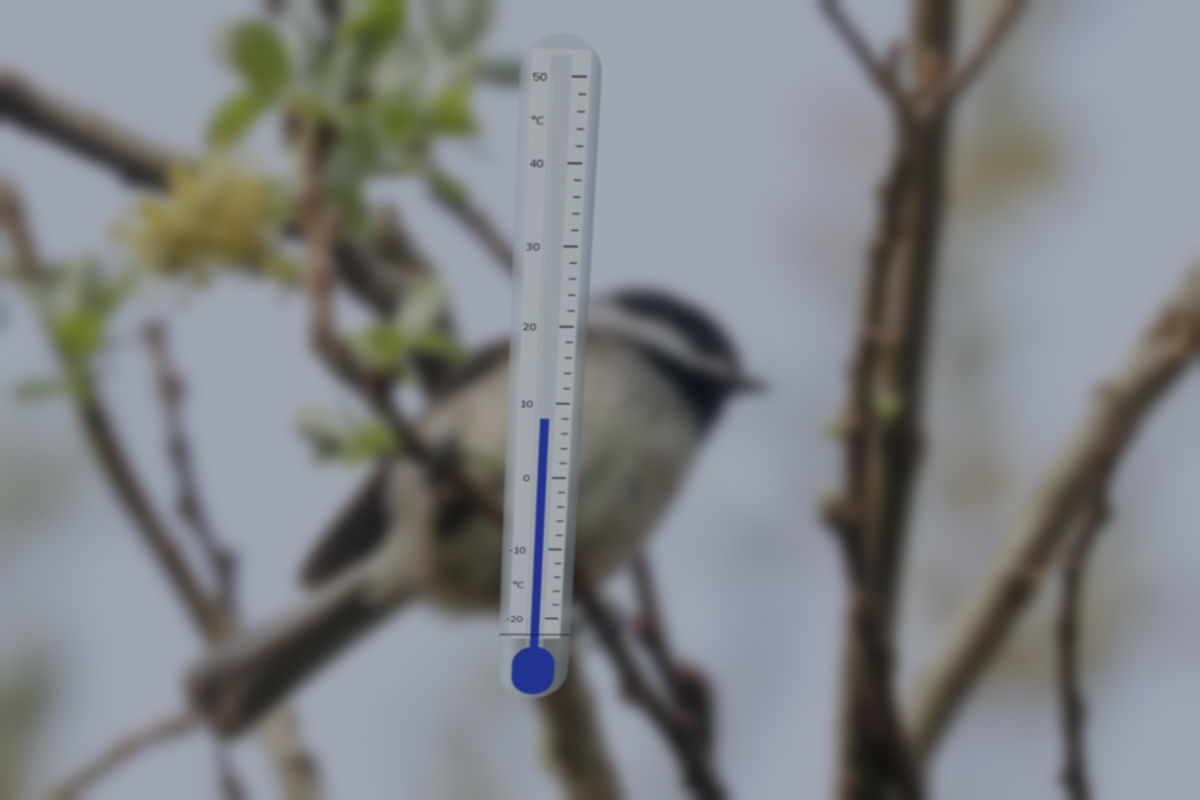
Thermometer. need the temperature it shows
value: 8 °C
